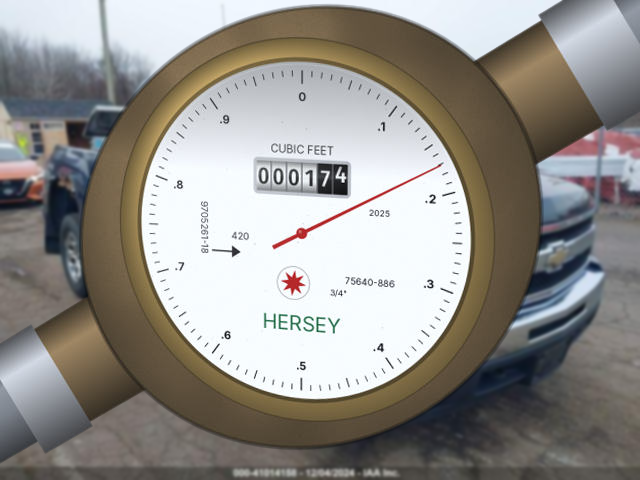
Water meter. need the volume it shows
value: 174.17 ft³
